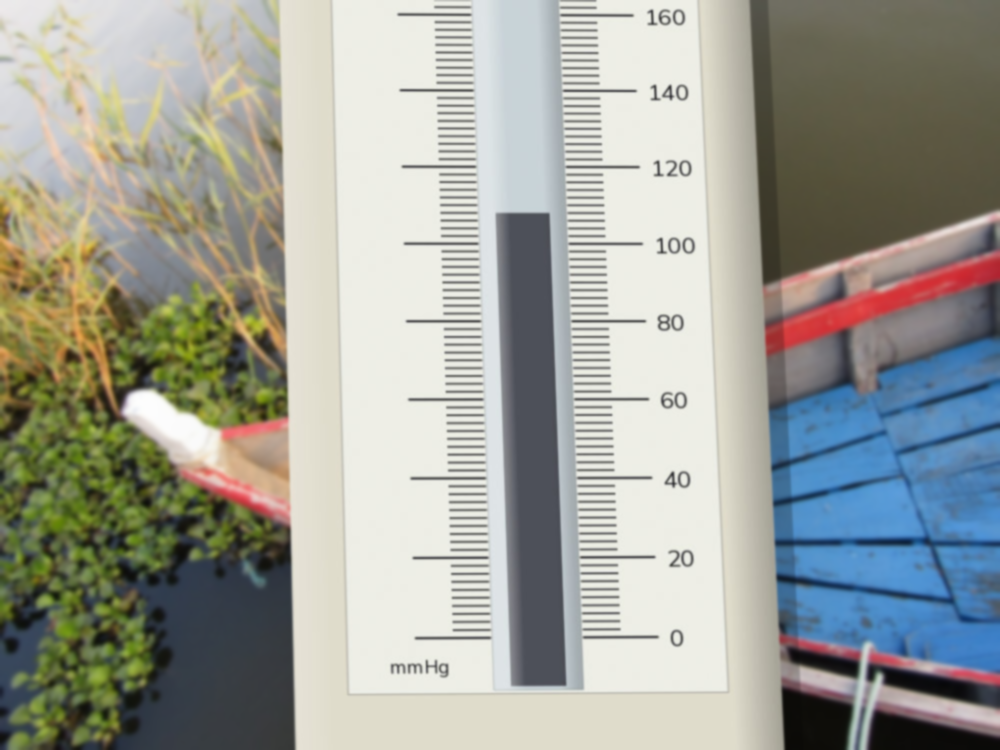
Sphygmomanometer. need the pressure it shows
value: 108 mmHg
